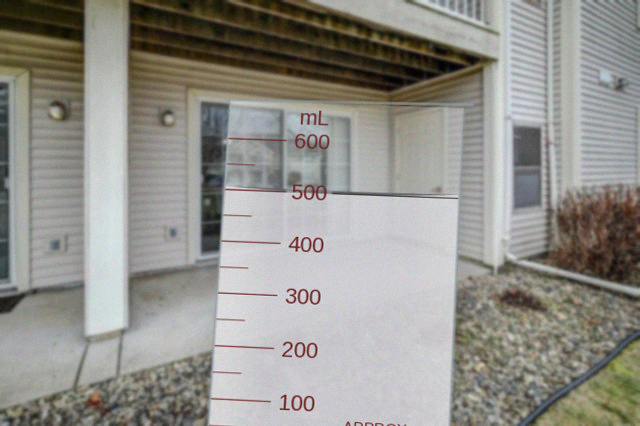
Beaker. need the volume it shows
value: 500 mL
